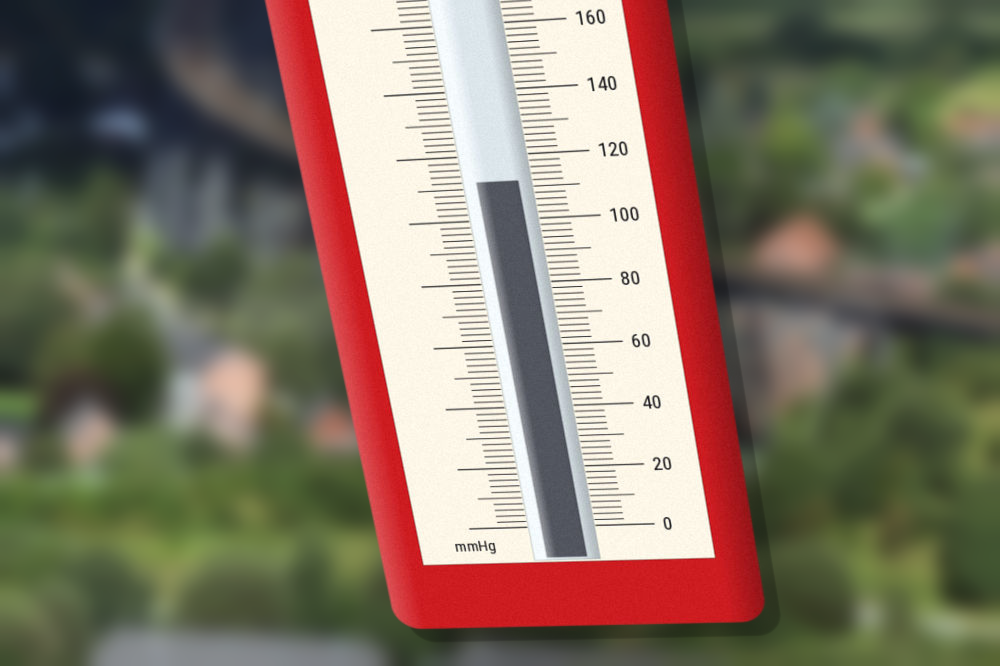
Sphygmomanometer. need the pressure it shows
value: 112 mmHg
